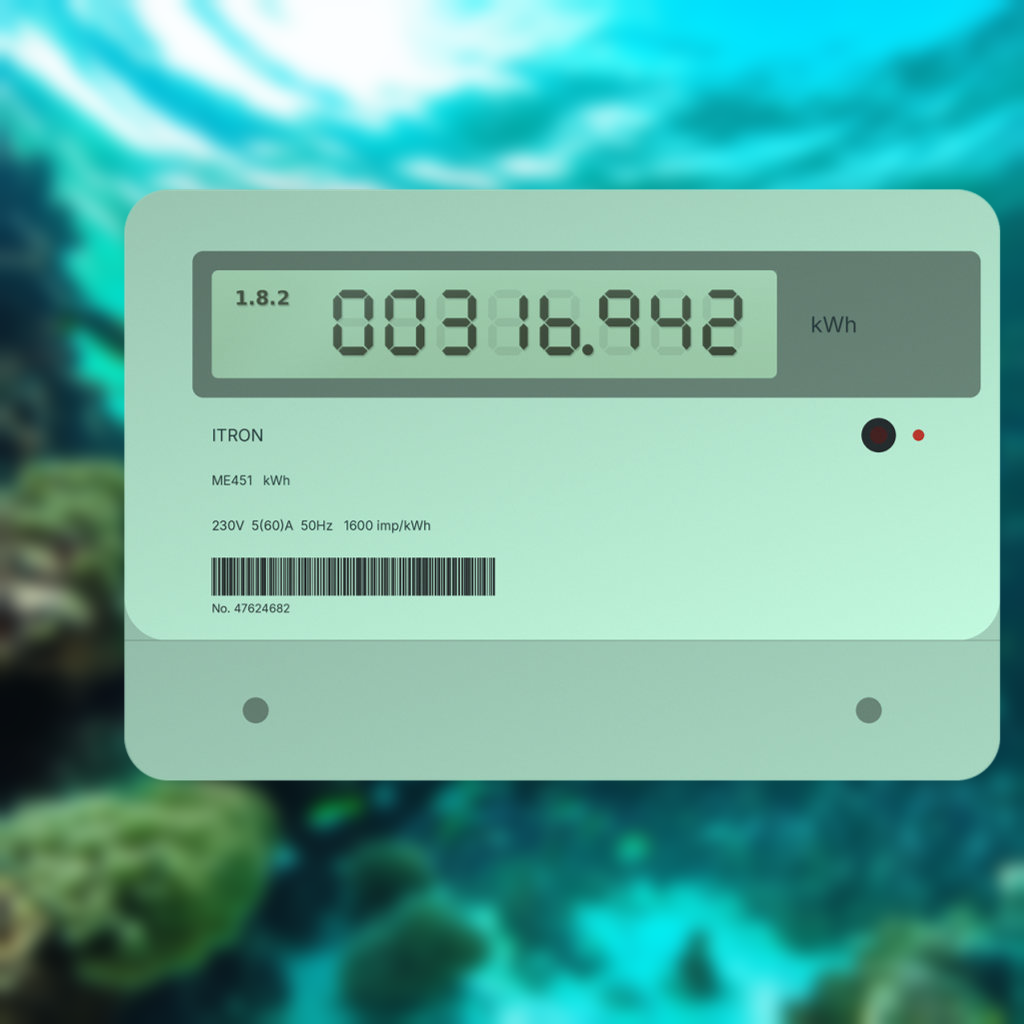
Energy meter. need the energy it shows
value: 316.942 kWh
